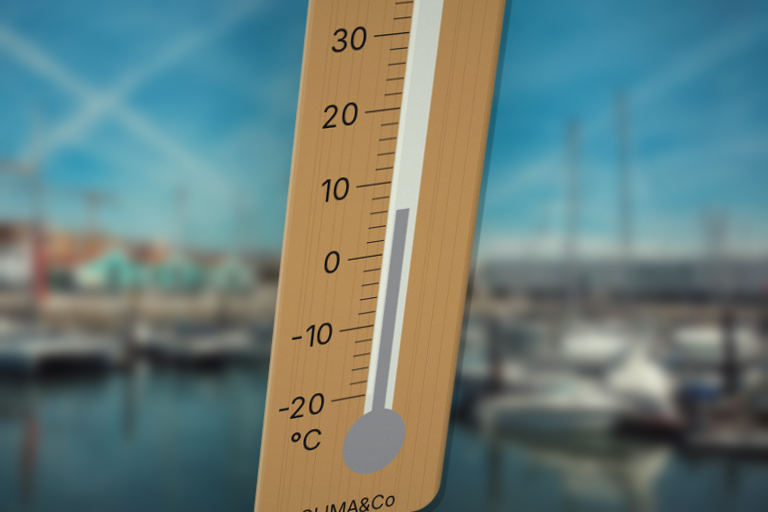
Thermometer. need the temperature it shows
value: 6 °C
